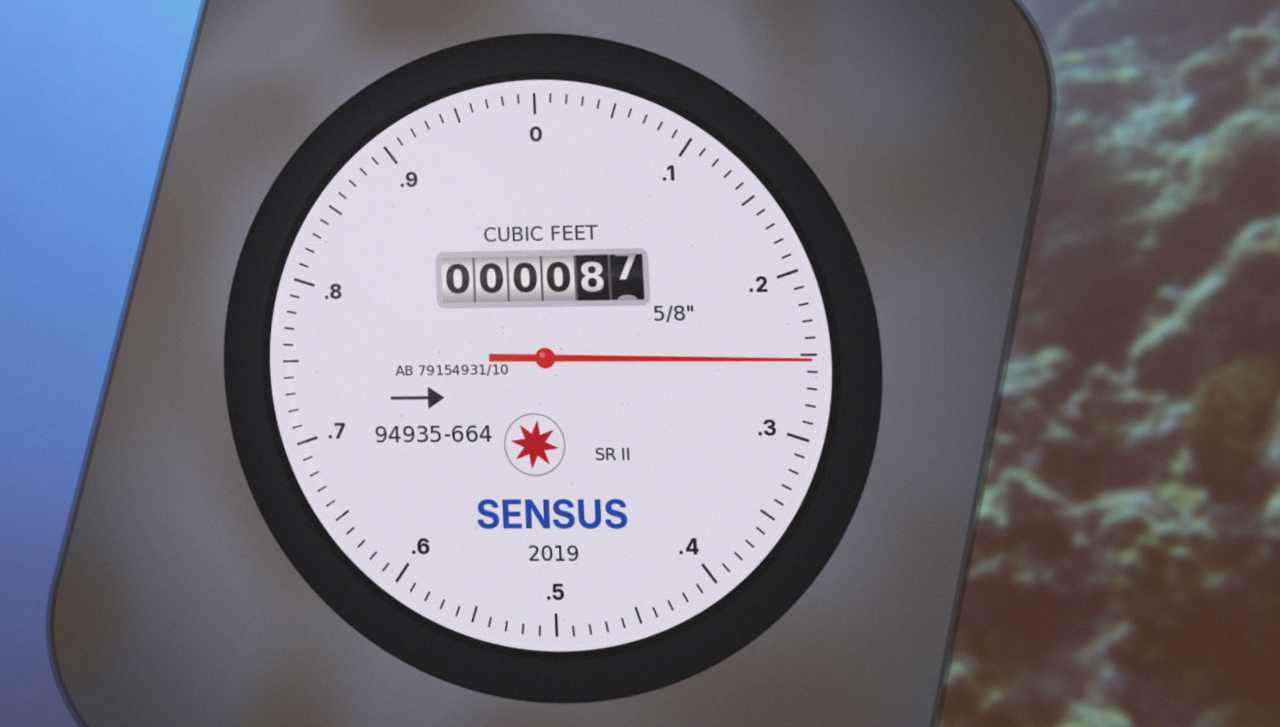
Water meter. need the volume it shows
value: 87.25 ft³
